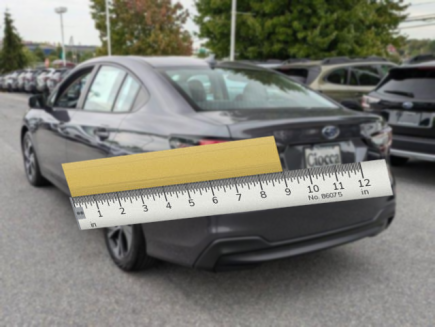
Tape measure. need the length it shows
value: 9 in
